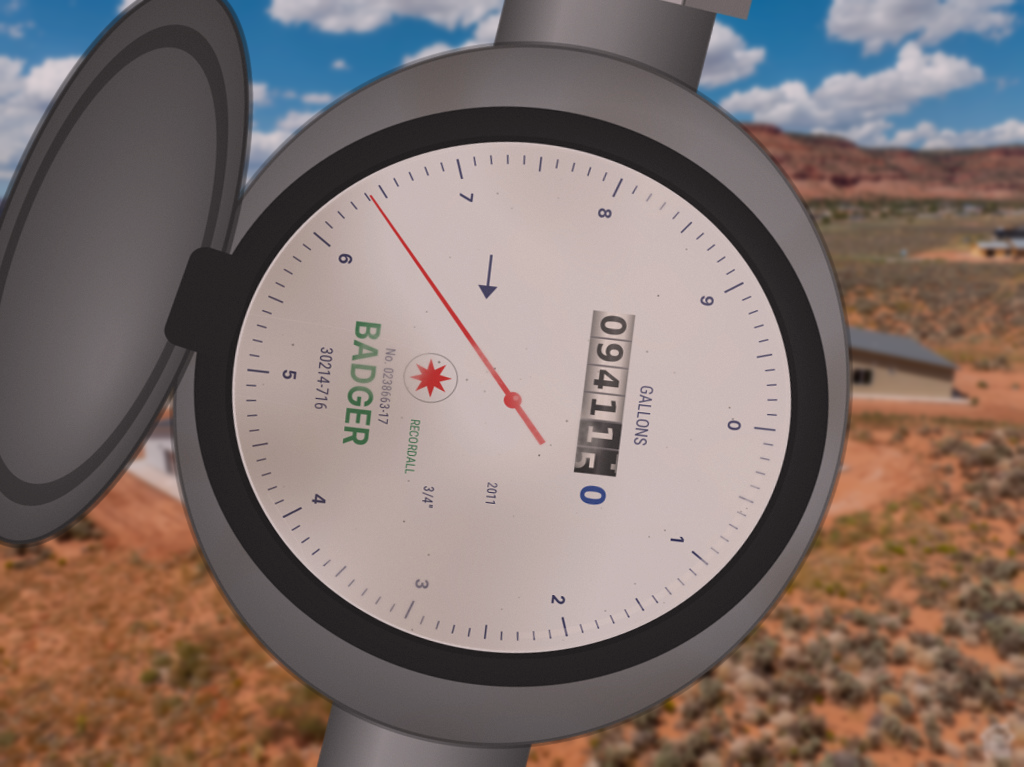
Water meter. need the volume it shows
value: 941146.4 gal
